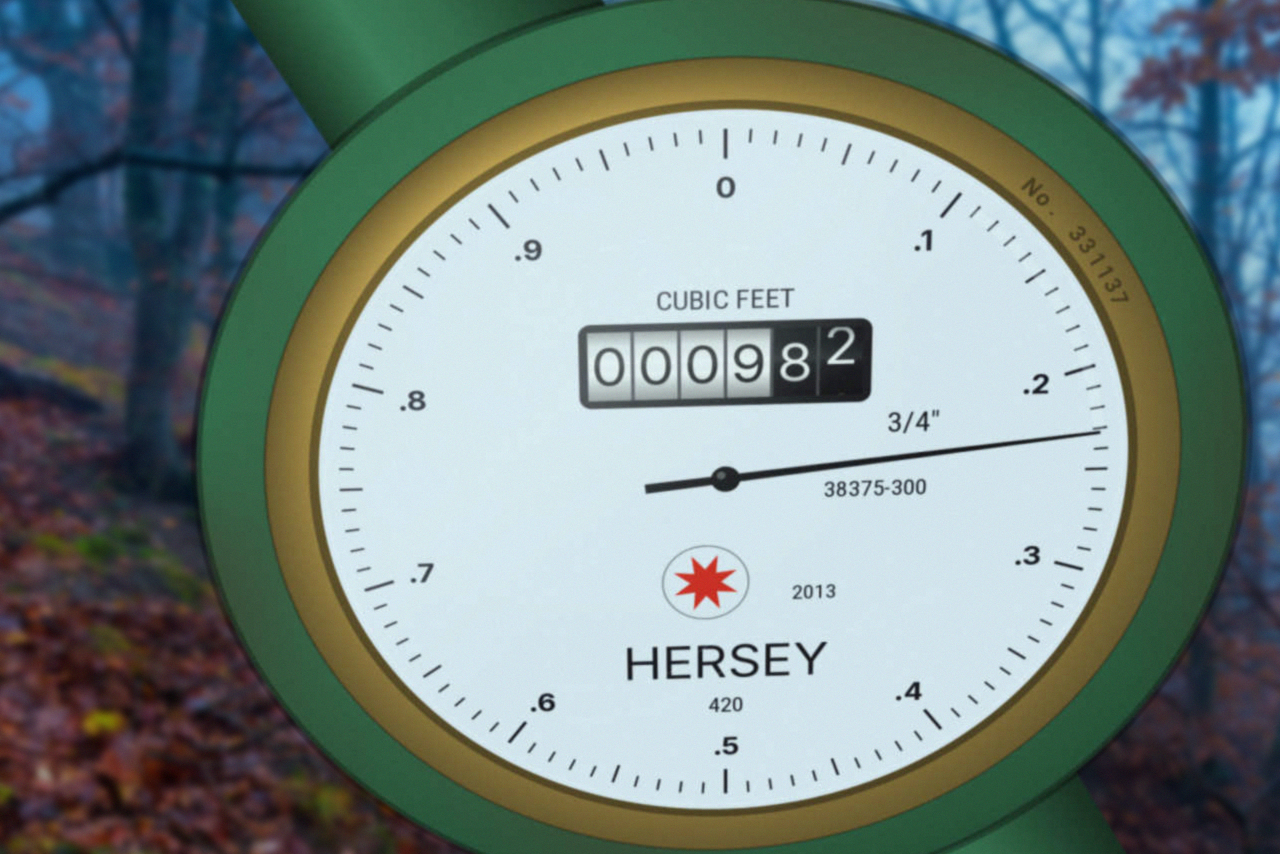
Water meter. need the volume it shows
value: 982.23 ft³
